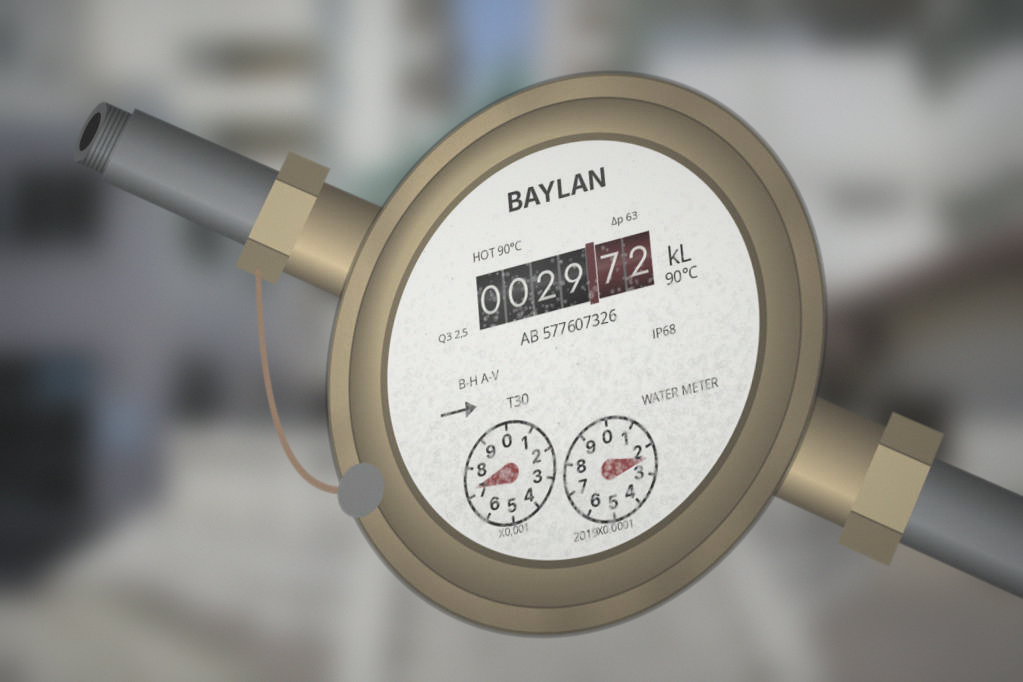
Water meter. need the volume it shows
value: 29.7272 kL
